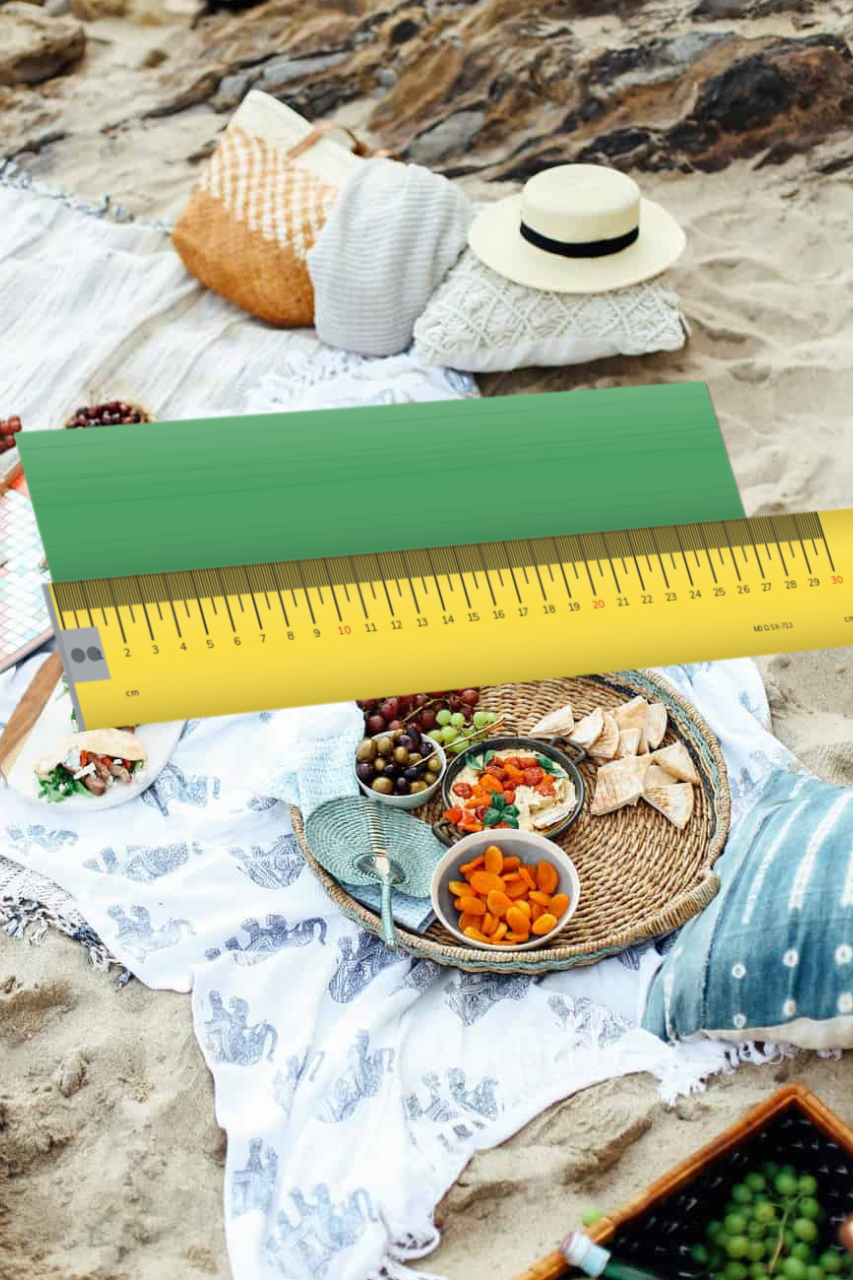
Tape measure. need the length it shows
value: 27 cm
